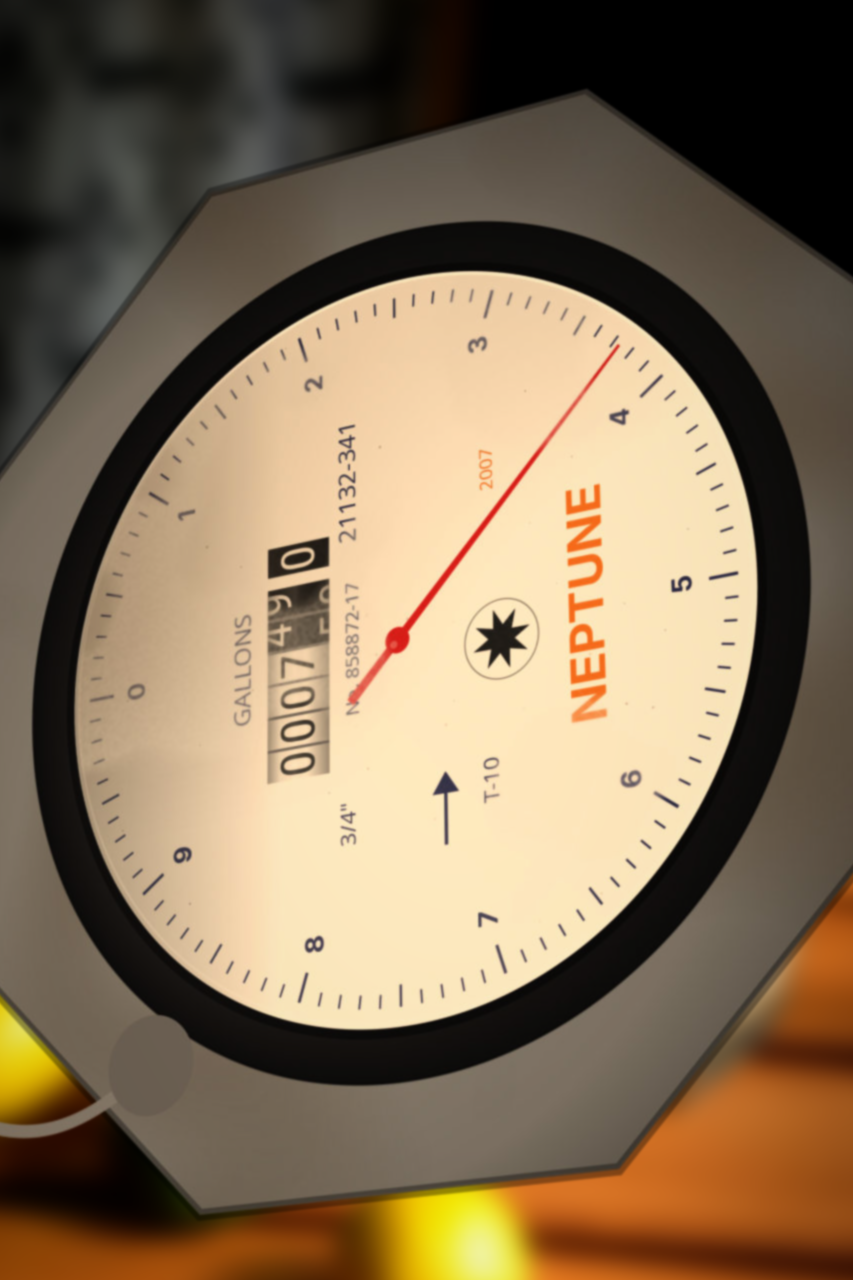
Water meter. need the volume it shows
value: 7493.7 gal
